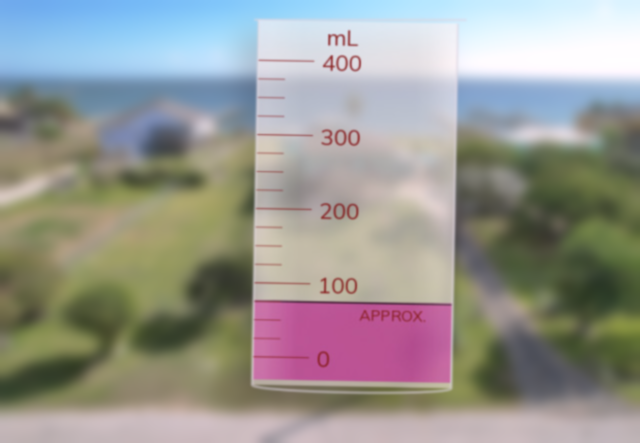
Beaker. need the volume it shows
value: 75 mL
